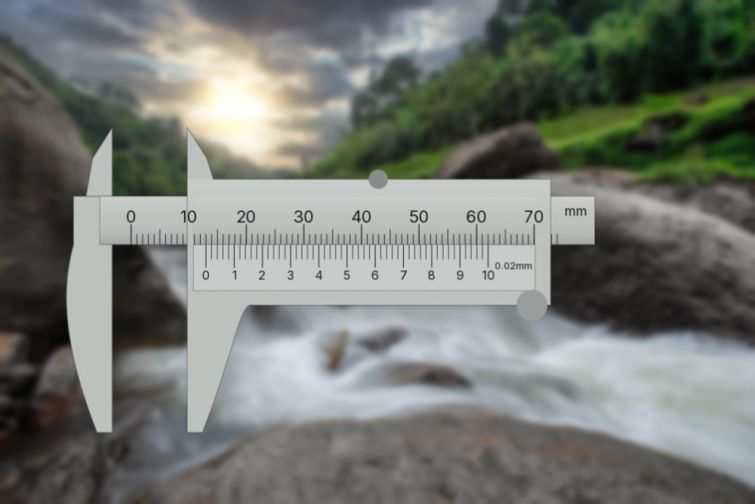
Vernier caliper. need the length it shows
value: 13.0 mm
